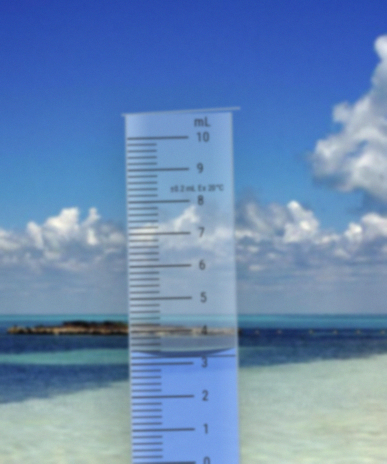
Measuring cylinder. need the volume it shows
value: 3.2 mL
